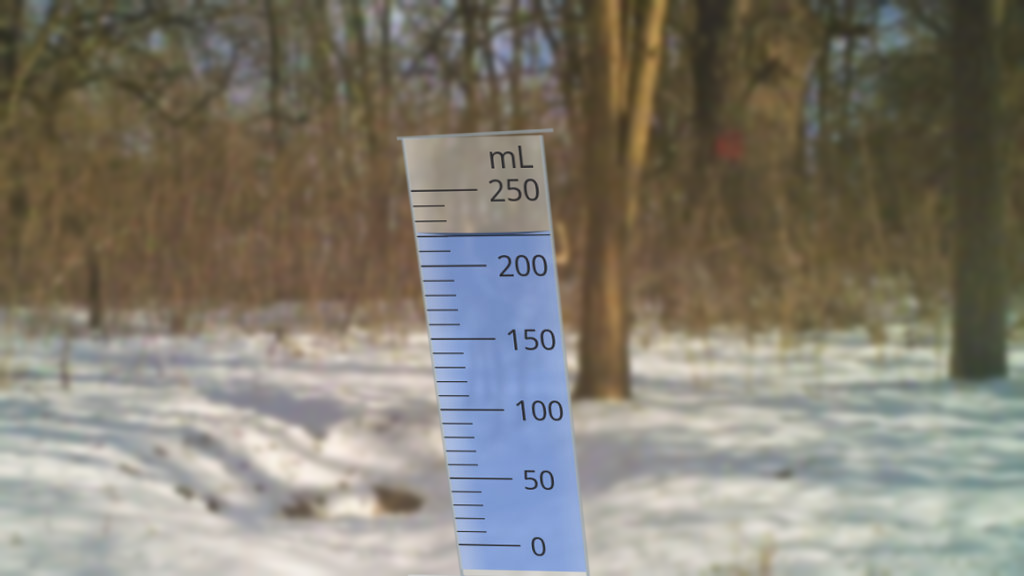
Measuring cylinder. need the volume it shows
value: 220 mL
